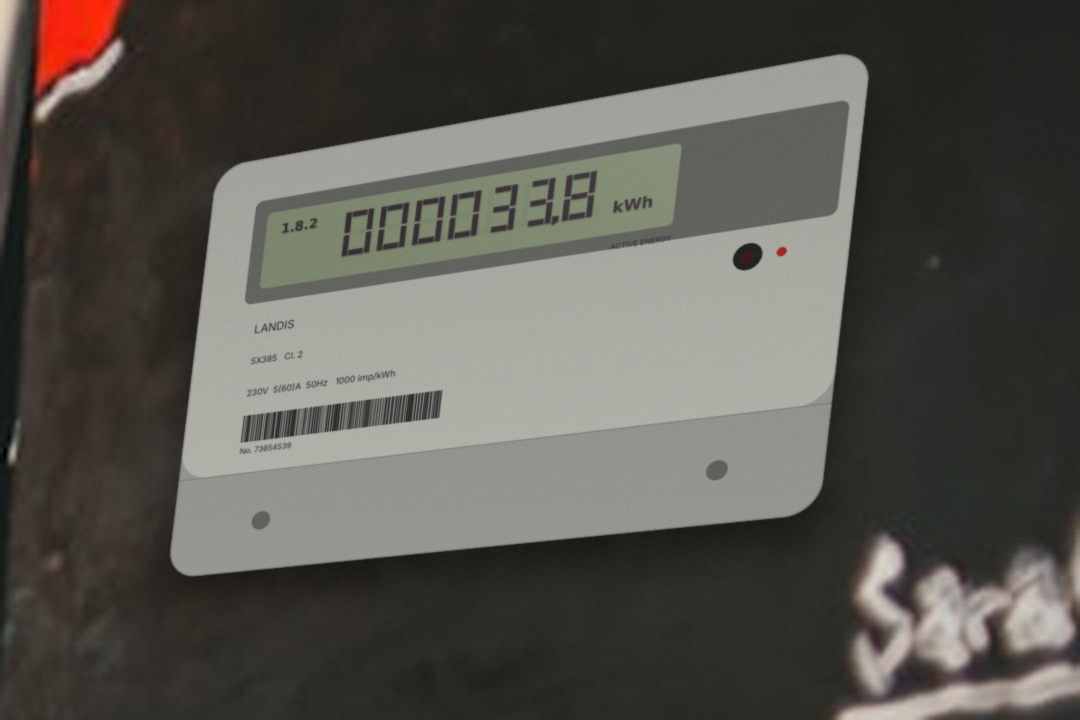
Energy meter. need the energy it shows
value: 33.8 kWh
